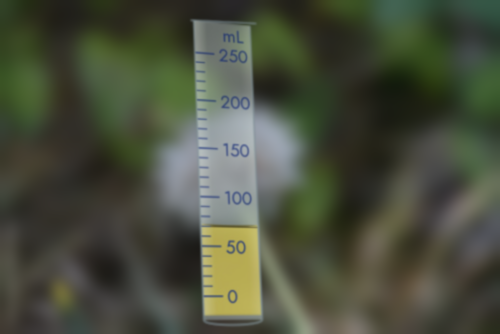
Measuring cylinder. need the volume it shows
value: 70 mL
